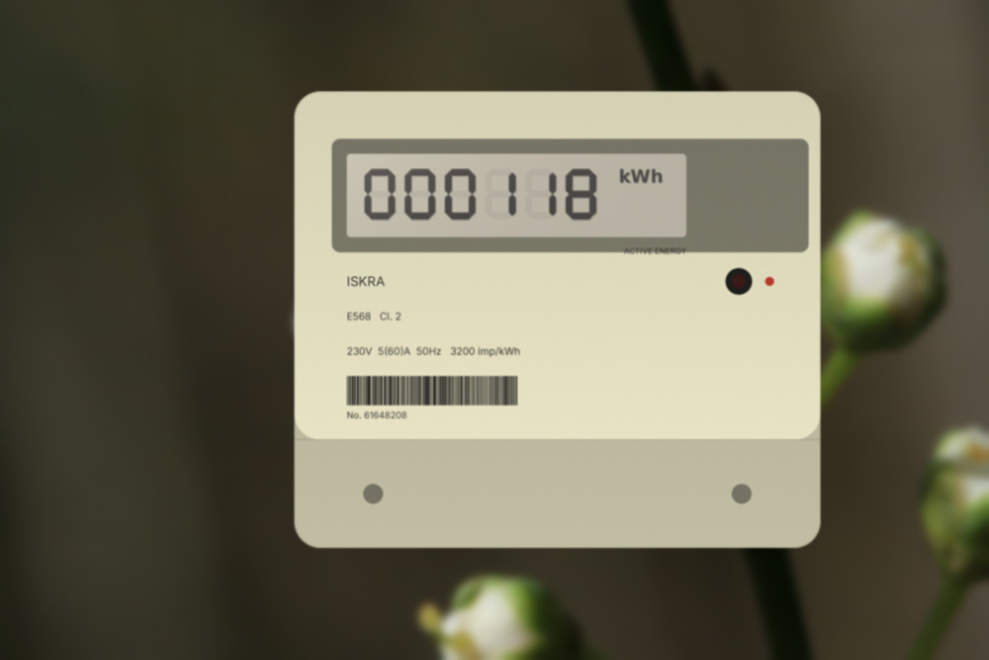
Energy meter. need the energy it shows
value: 118 kWh
